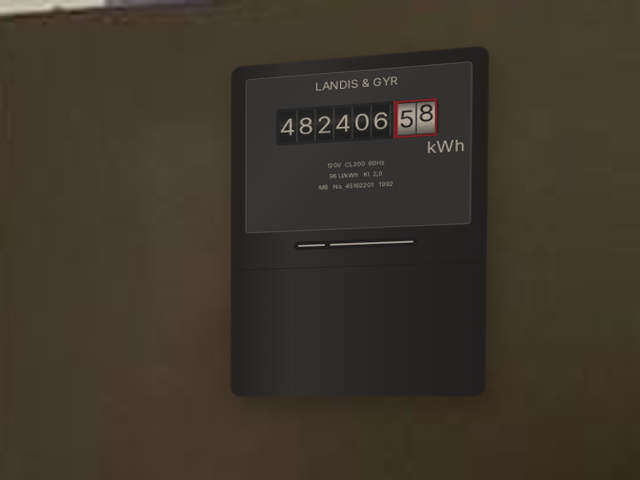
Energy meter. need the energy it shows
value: 482406.58 kWh
